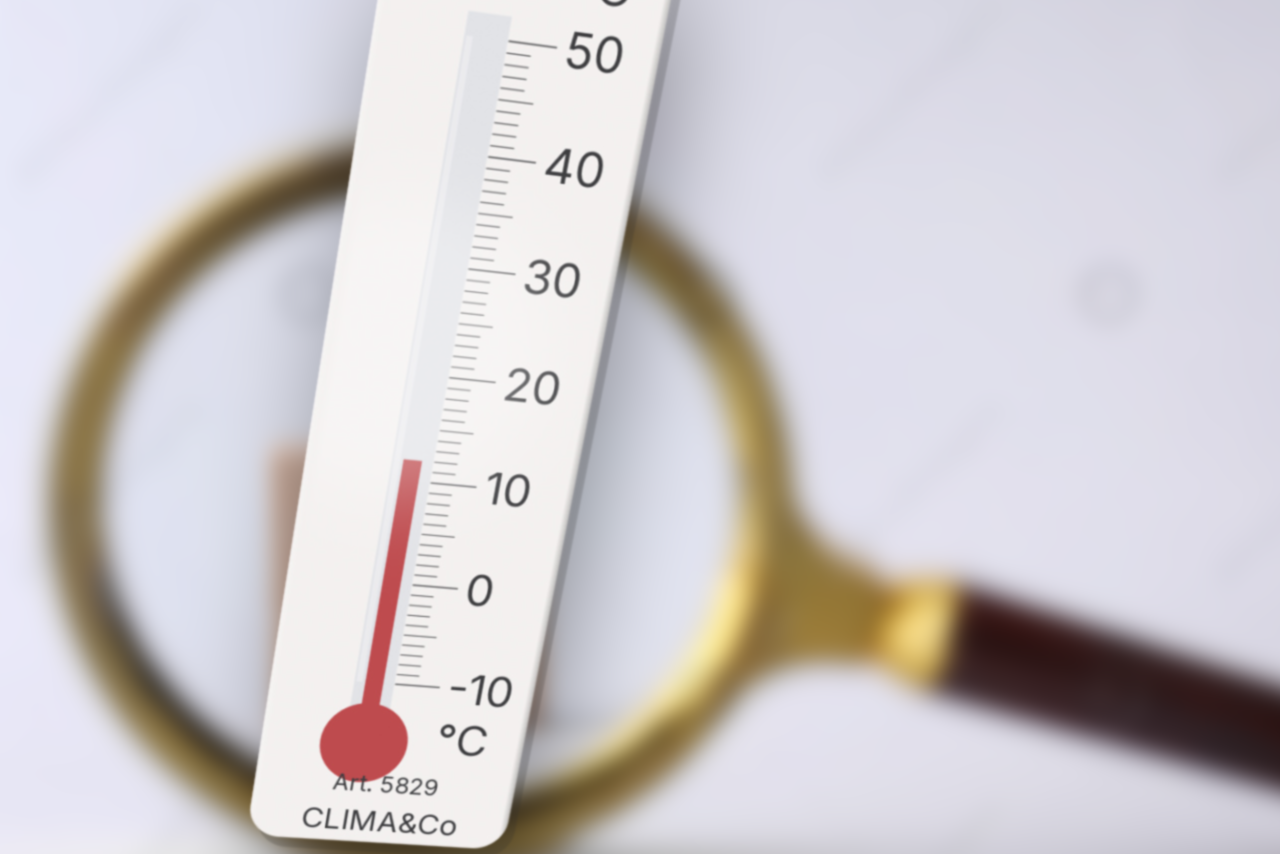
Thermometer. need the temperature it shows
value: 12 °C
